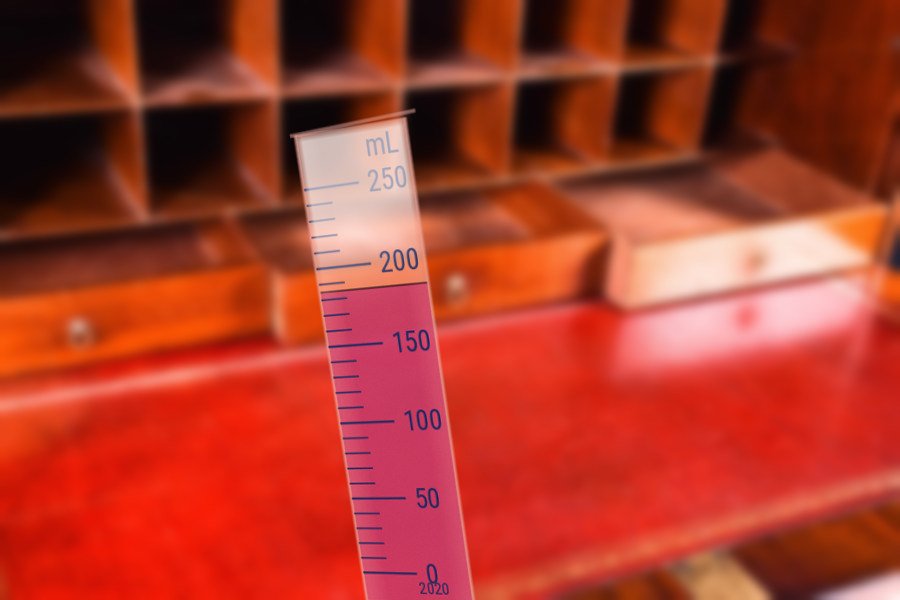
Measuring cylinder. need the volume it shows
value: 185 mL
